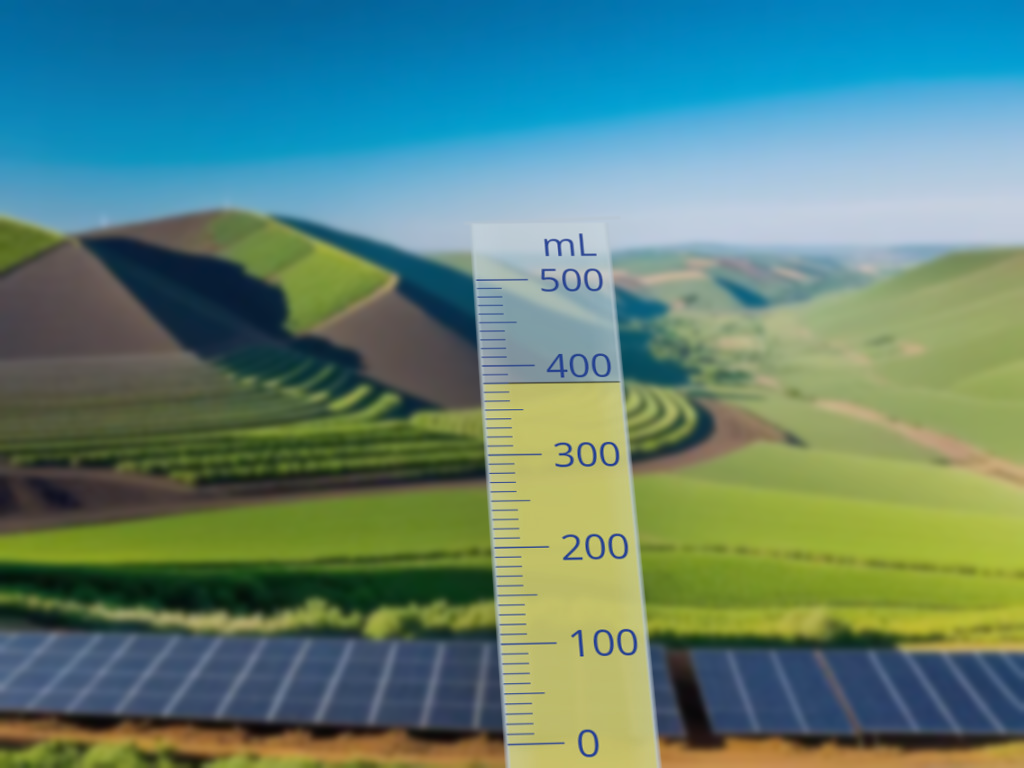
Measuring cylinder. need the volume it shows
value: 380 mL
